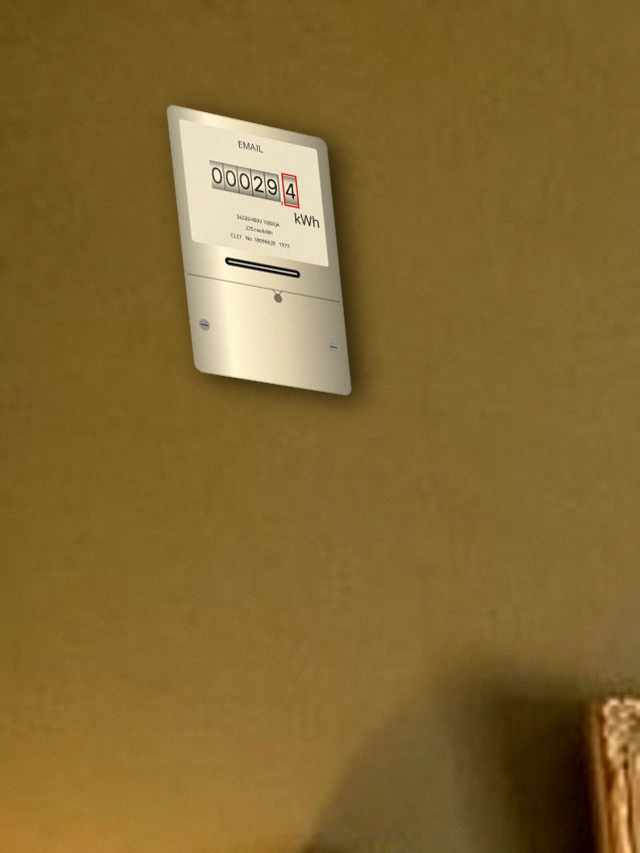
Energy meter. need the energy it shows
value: 29.4 kWh
